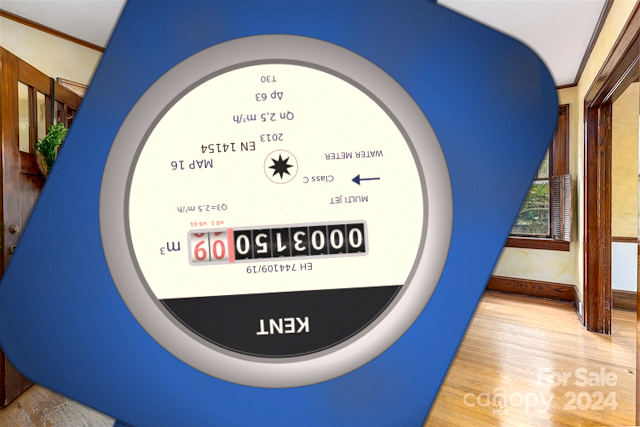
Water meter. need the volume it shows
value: 3150.09 m³
